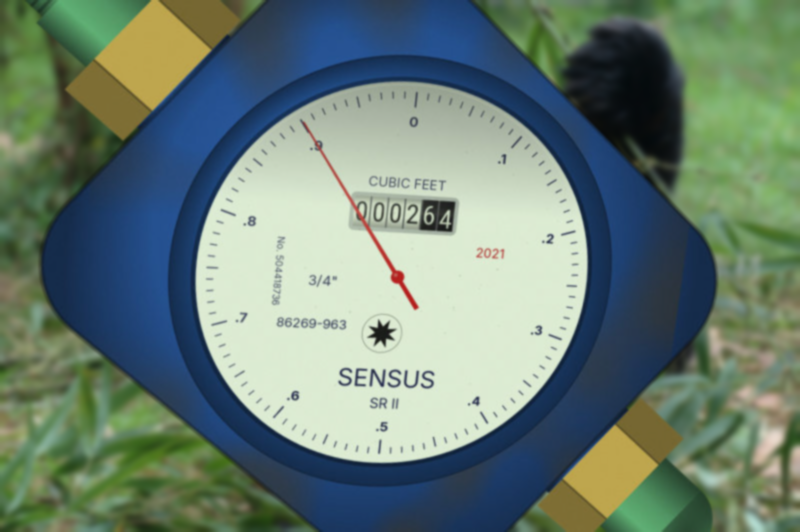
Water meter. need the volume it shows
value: 263.90 ft³
